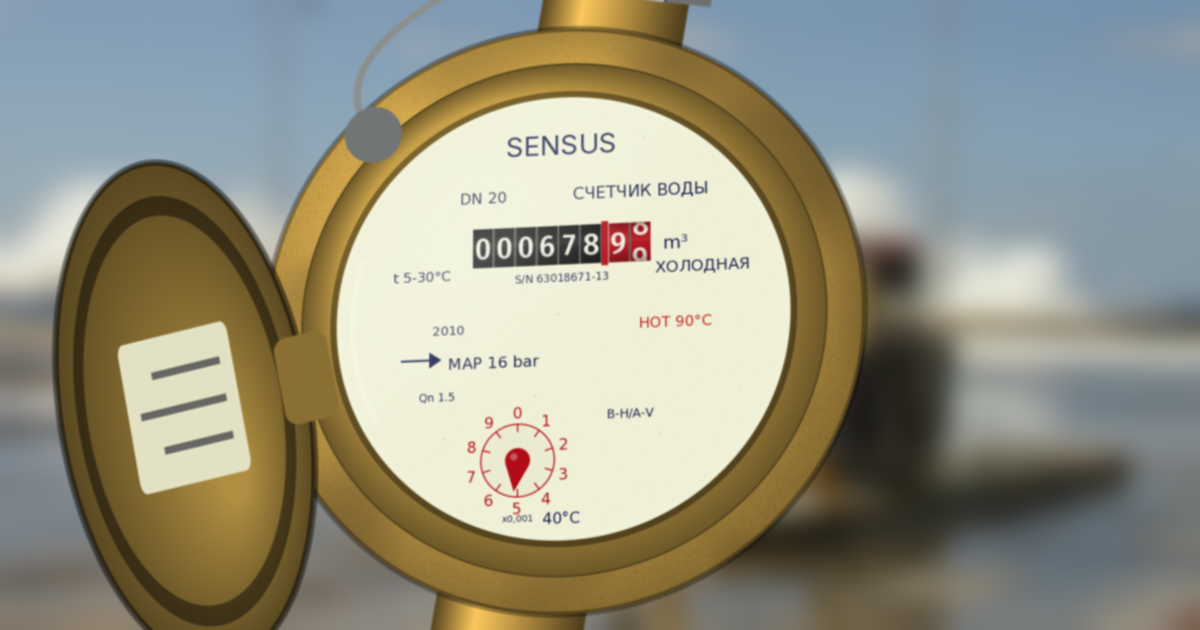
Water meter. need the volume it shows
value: 678.985 m³
